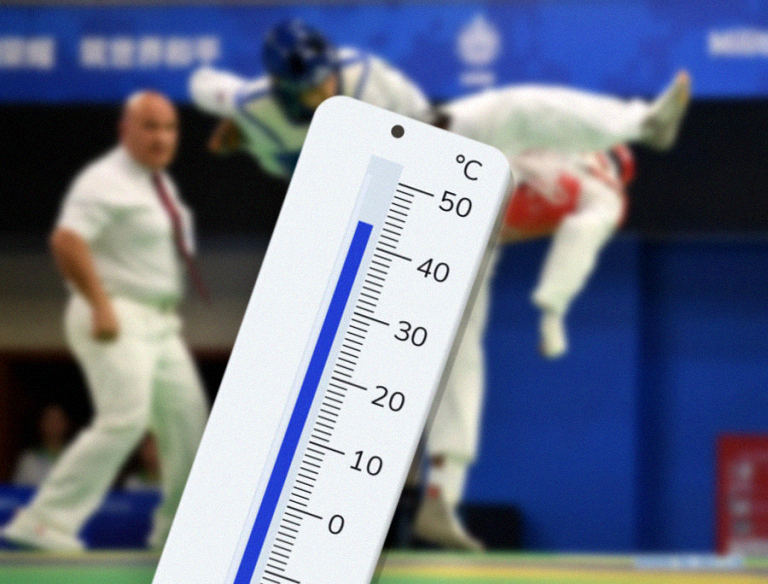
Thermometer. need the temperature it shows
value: 43 °C
